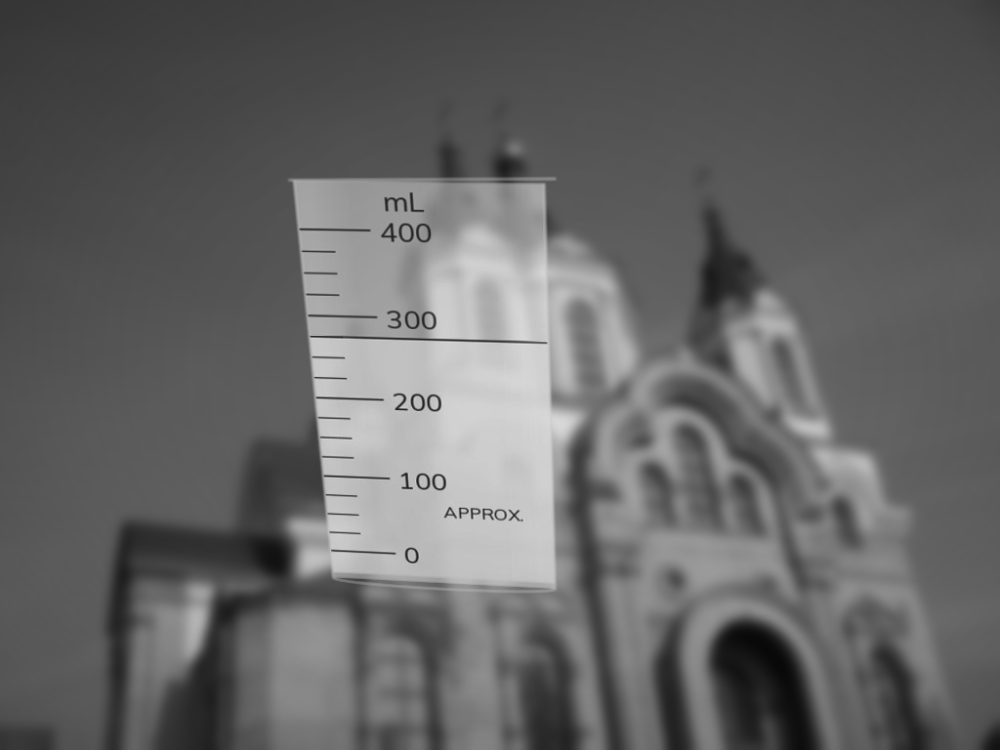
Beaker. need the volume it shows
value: 275 mL
